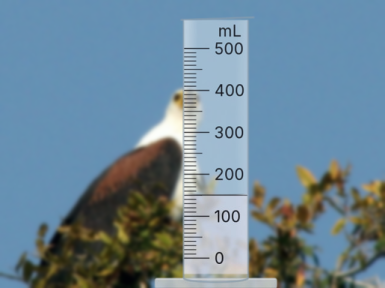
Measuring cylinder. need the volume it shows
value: 150 mL
